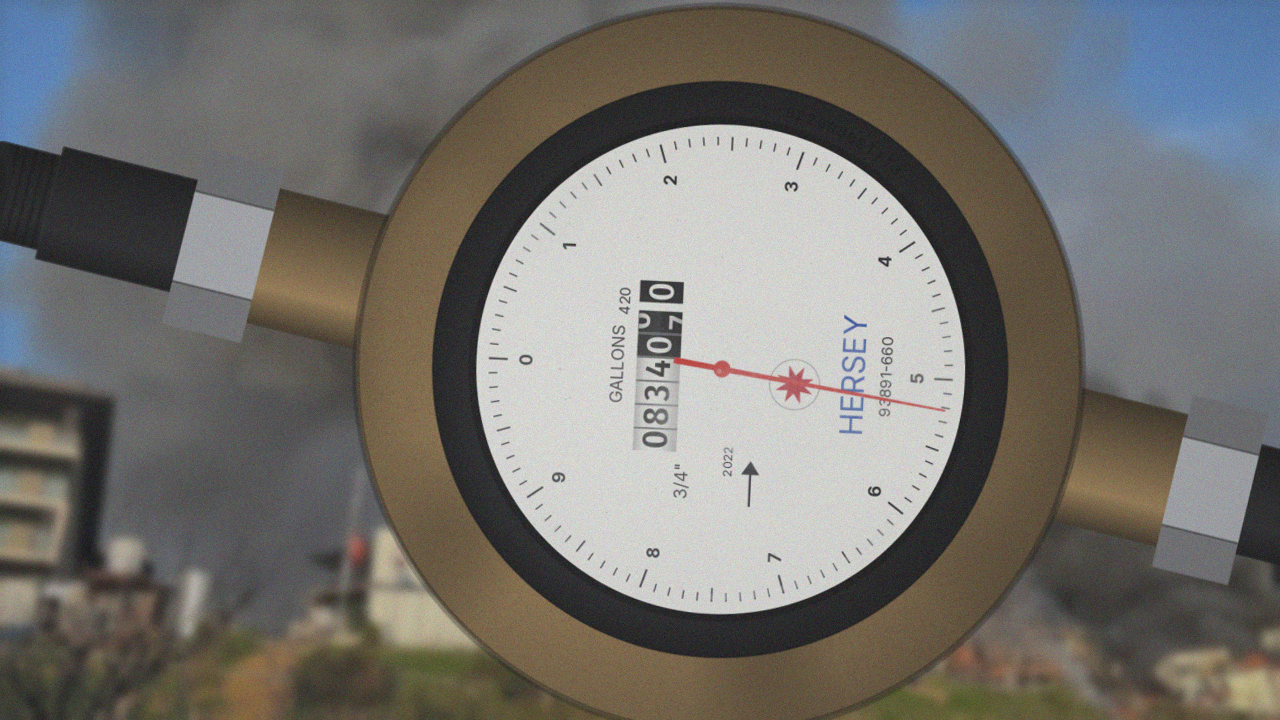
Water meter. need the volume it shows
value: 834065.2 gal
